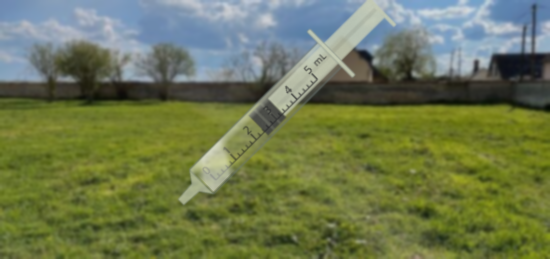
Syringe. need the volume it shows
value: 2.4 mL
